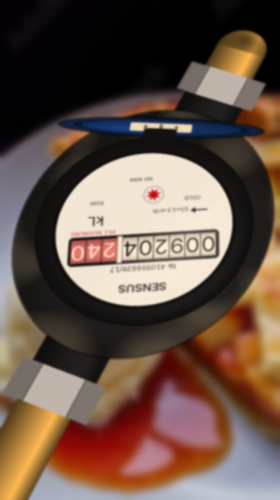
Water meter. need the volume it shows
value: 9204.240 kL
